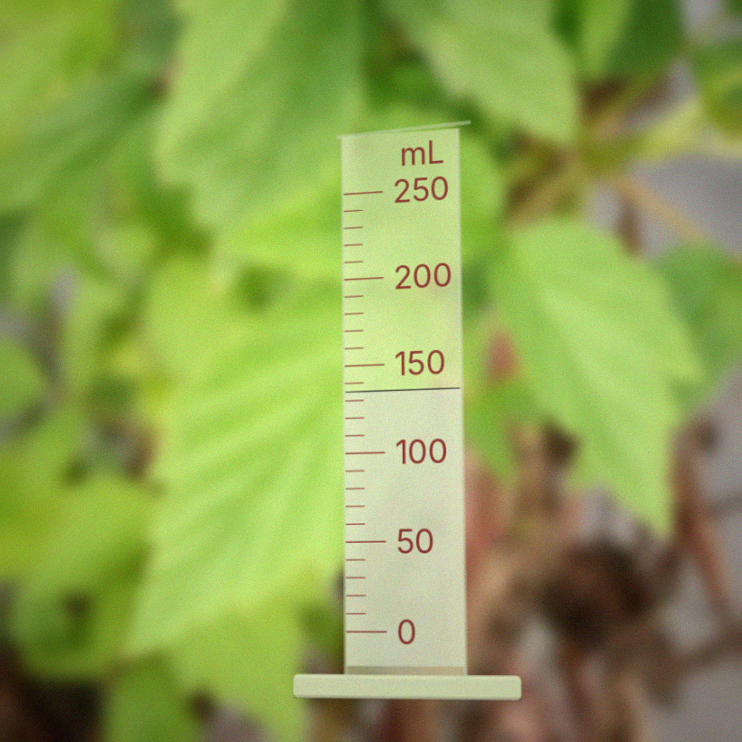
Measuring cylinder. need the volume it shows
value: 135 mL
